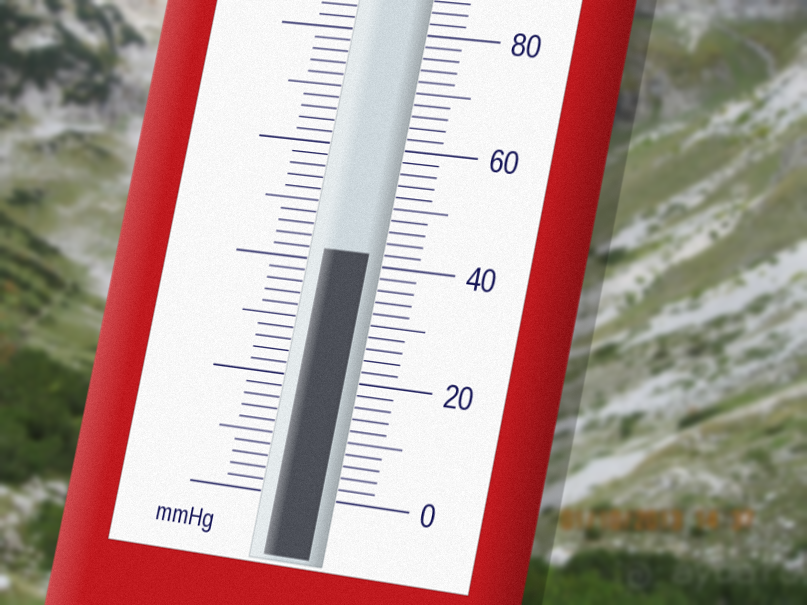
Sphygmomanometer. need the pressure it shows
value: 42 mmHg
